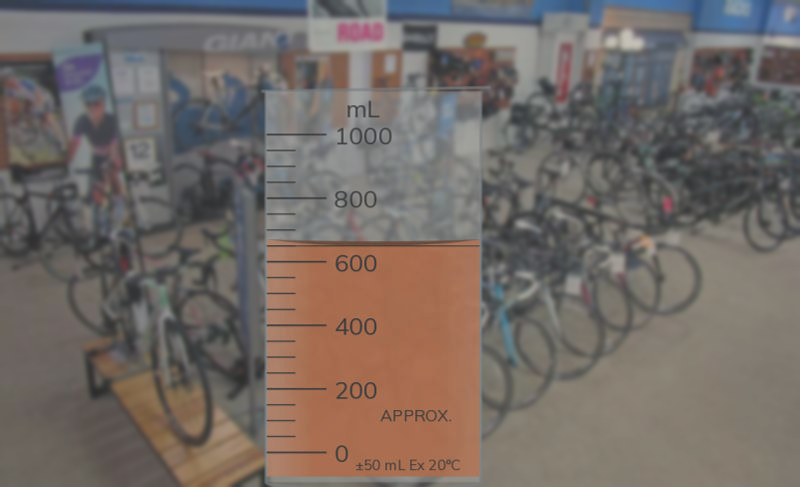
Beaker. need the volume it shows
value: 650 mL
